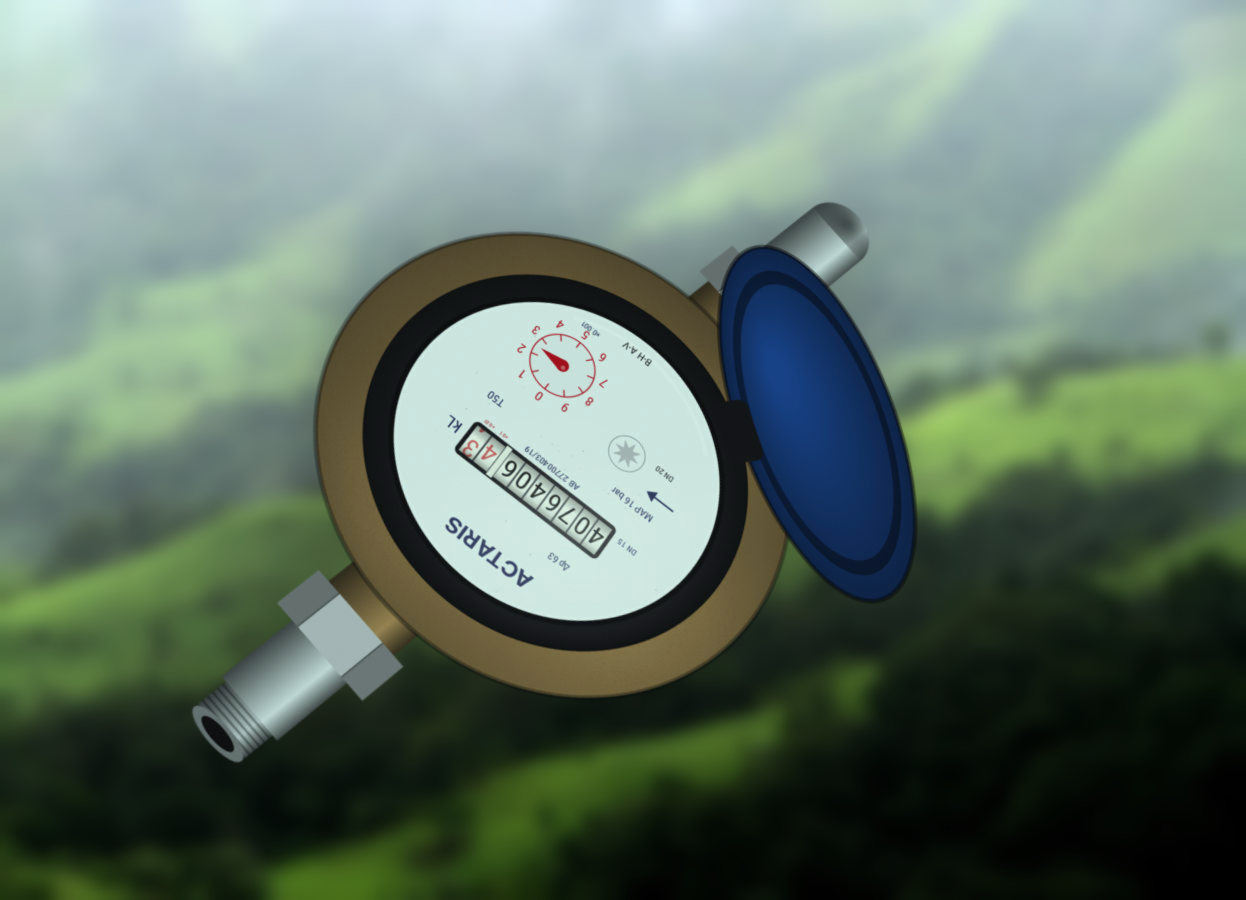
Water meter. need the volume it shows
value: 4076406.432 kL
